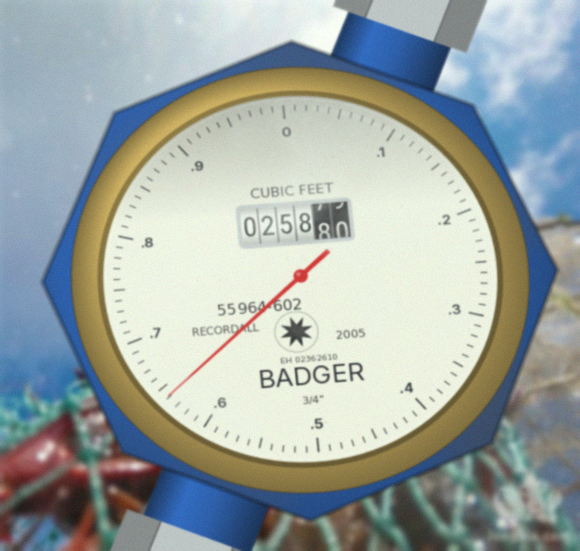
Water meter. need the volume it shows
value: 25879.64 ft³
